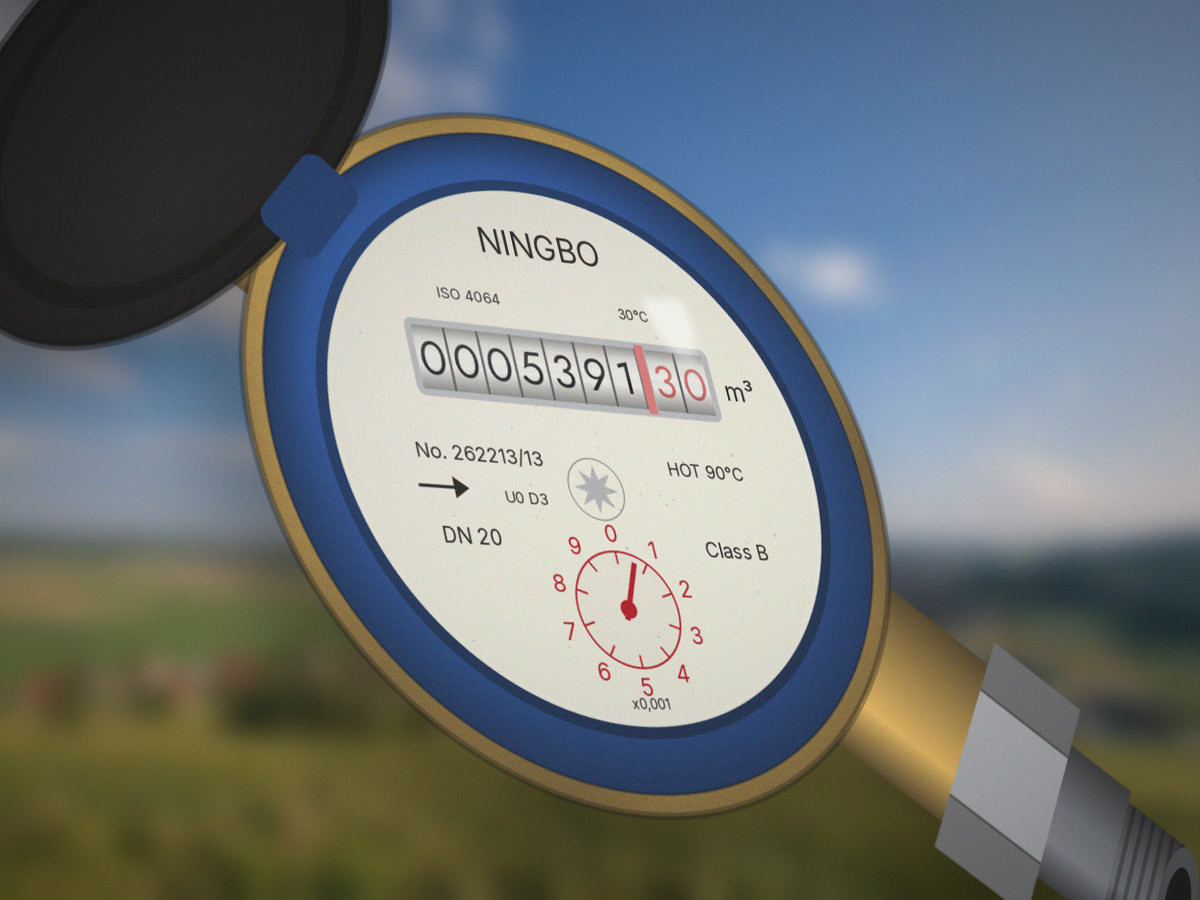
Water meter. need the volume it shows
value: 5391.300 m³
